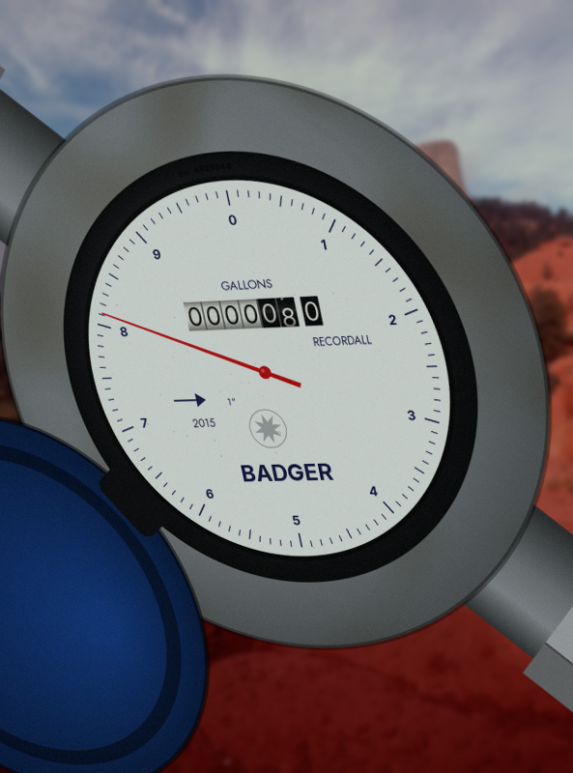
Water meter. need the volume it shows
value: 78.1 gal
